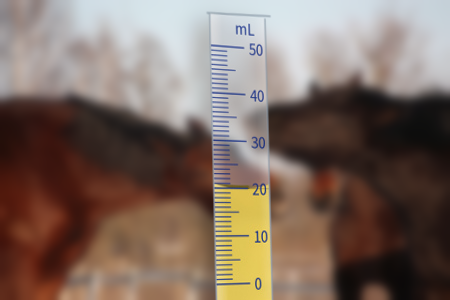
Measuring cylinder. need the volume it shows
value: 20 mL
